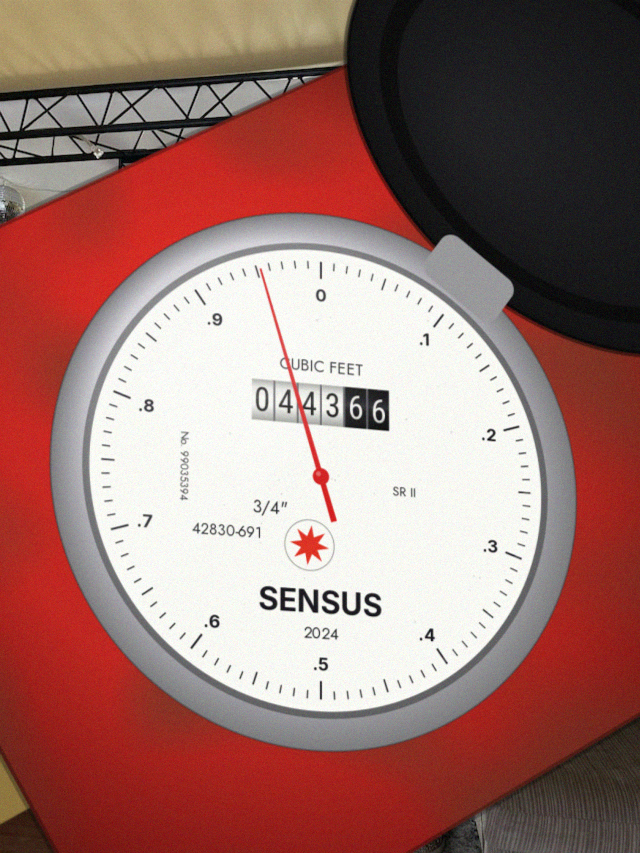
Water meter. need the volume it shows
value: 44365.95 ft³
